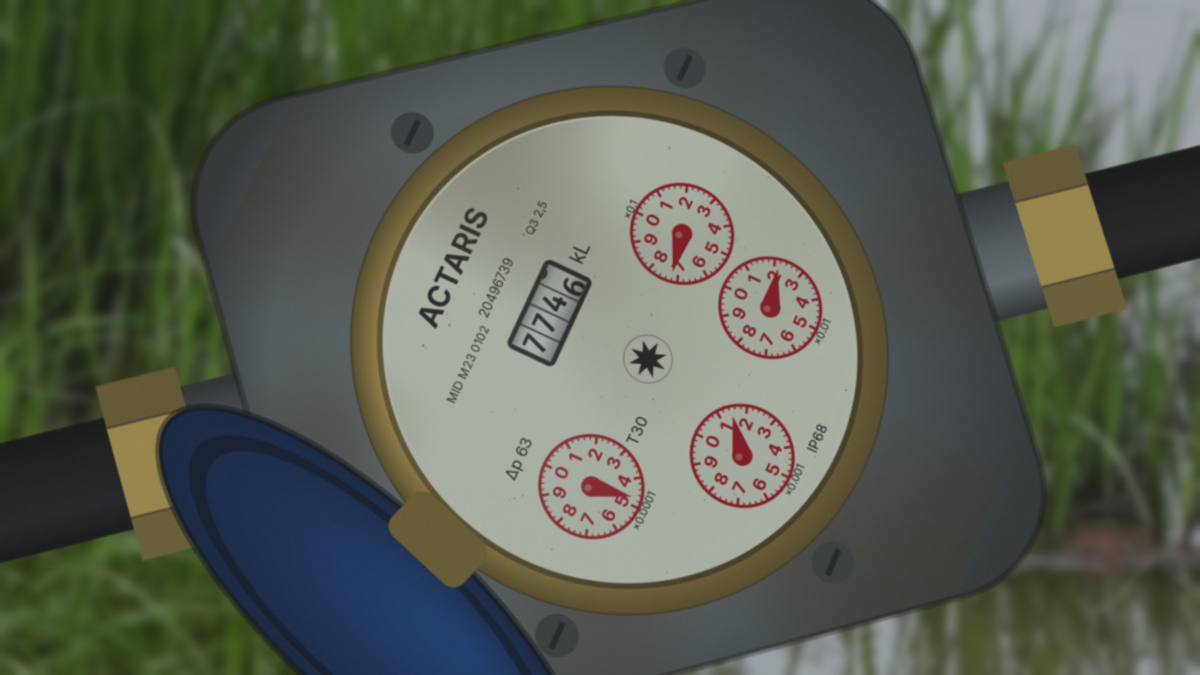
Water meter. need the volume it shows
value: 7745.7214 kL
